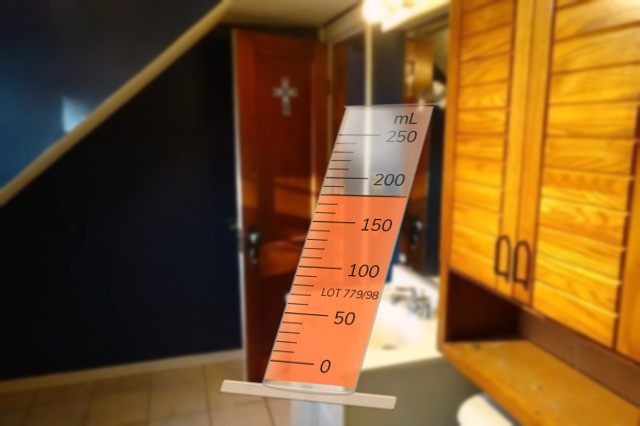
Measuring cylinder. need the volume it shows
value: 180 mL
